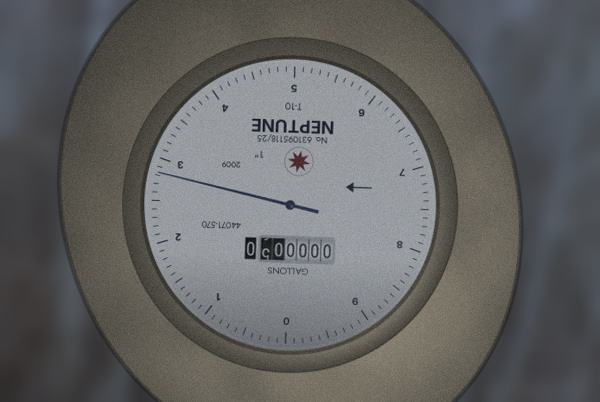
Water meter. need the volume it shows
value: 52.8 gal
